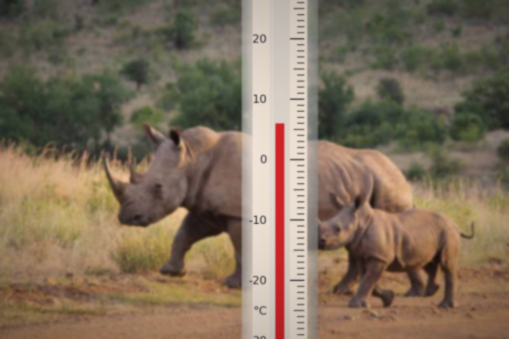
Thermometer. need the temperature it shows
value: 6 °C
